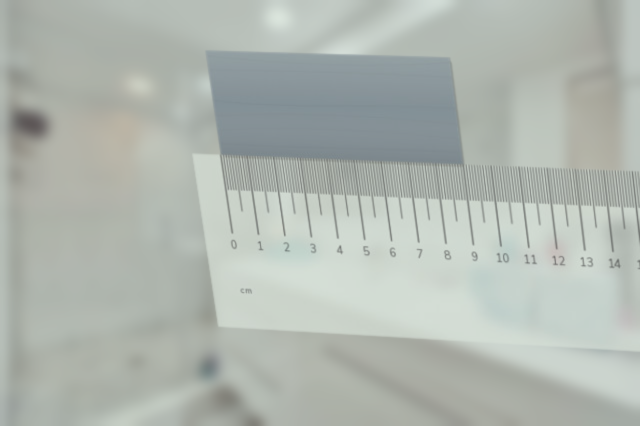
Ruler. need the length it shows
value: 9 cm
